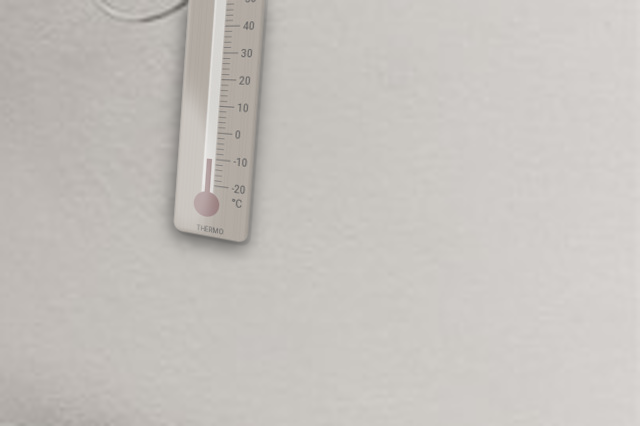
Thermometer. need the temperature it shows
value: -10 °C
